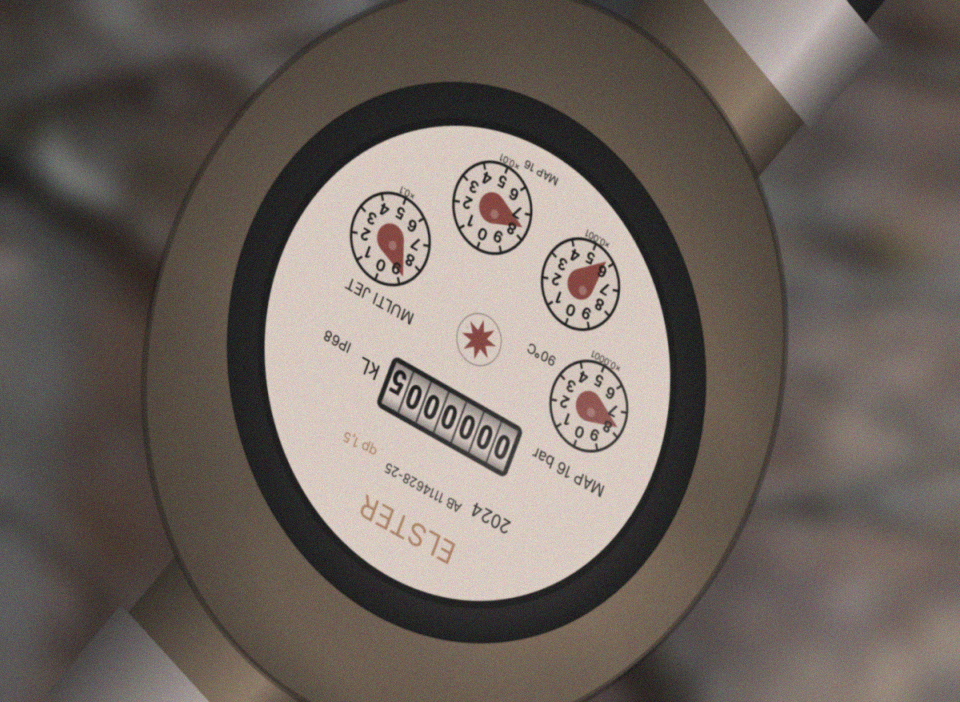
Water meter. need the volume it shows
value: 4.8757 kL
